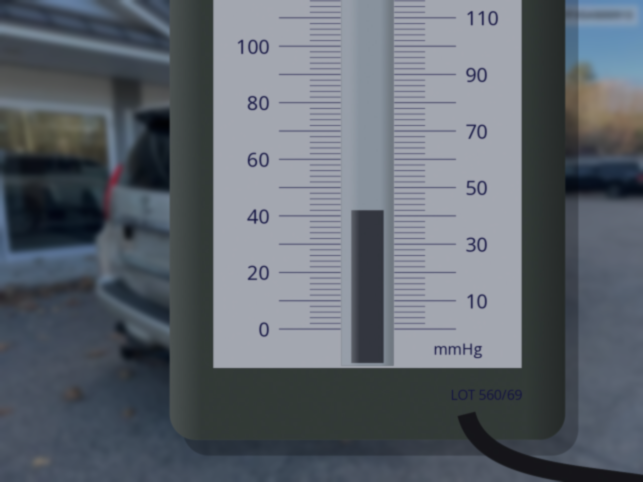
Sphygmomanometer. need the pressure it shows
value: 42 mmHg
